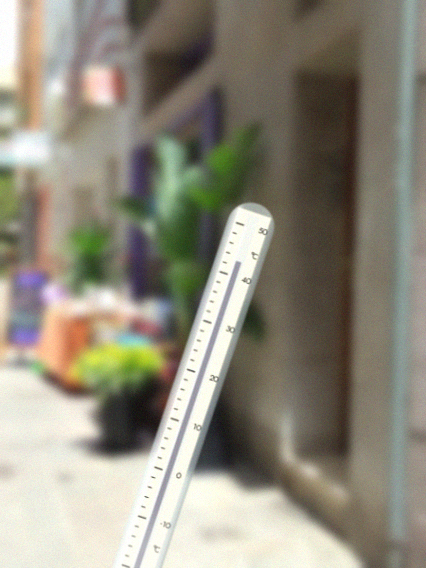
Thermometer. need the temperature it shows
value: 43 °C
